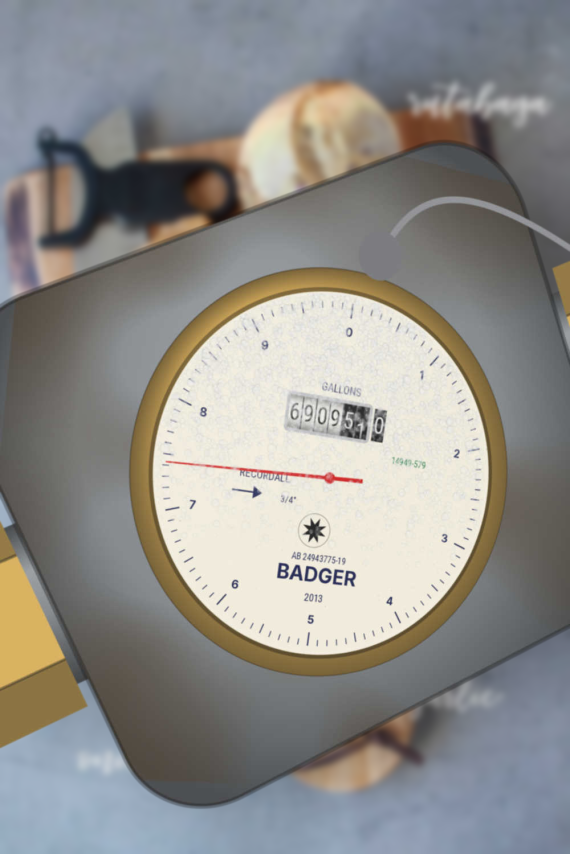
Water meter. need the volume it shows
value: 6909507.4 gal
